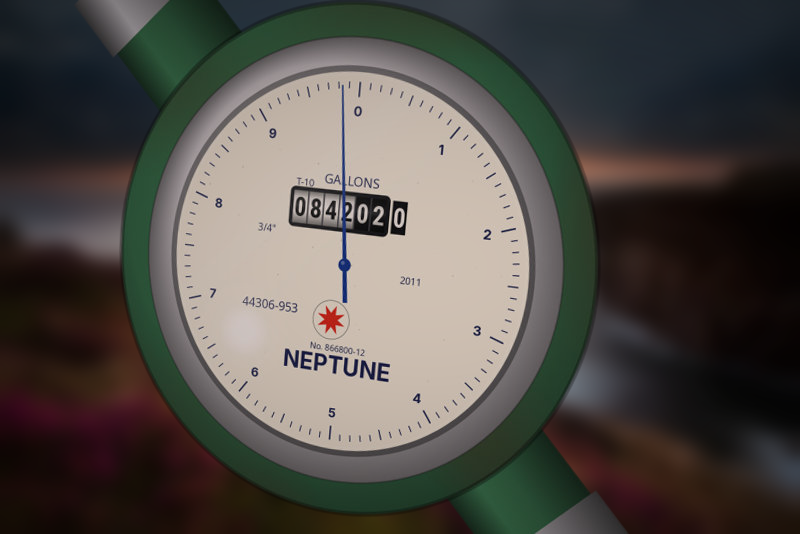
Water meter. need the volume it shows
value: 842019.8 gal
